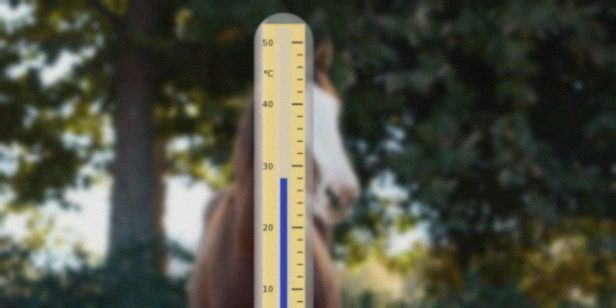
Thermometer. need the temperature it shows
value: 28 °C
